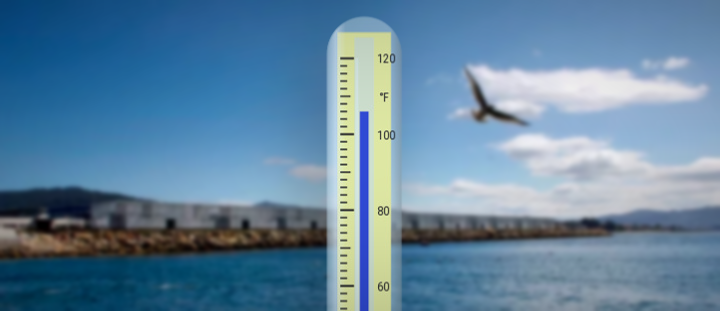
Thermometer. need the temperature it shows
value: 106 °F
